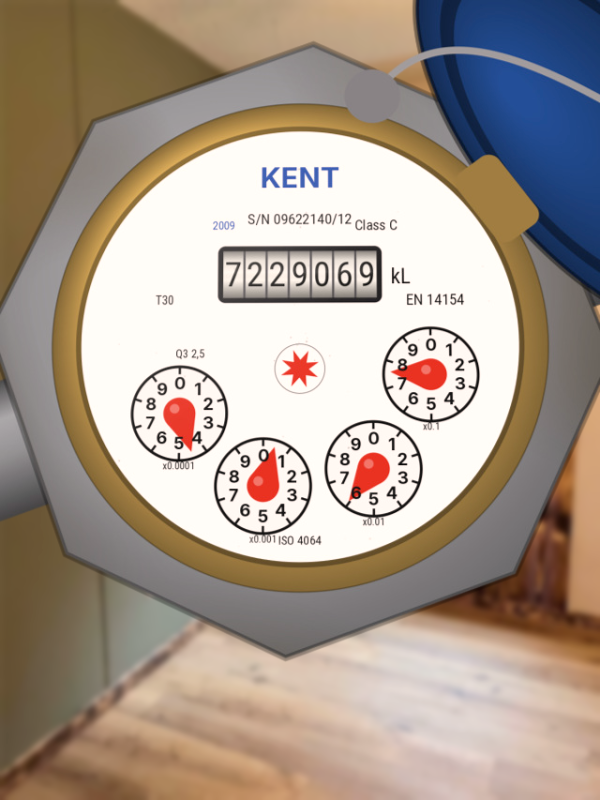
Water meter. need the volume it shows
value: 7229069.7604 kL
